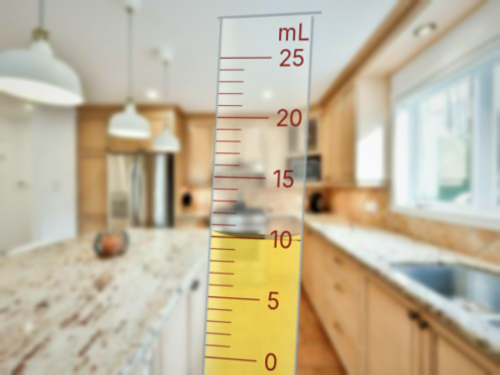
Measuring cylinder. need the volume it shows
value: 10 mL
